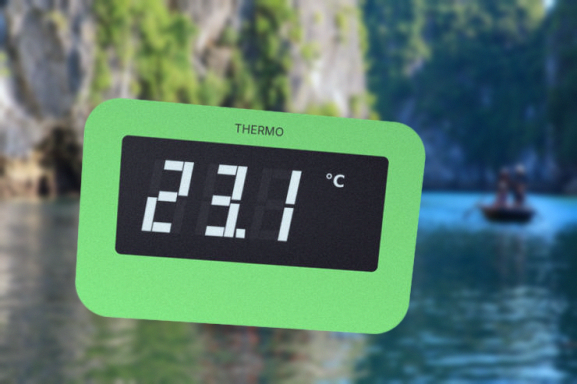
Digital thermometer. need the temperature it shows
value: 23.1 °C
